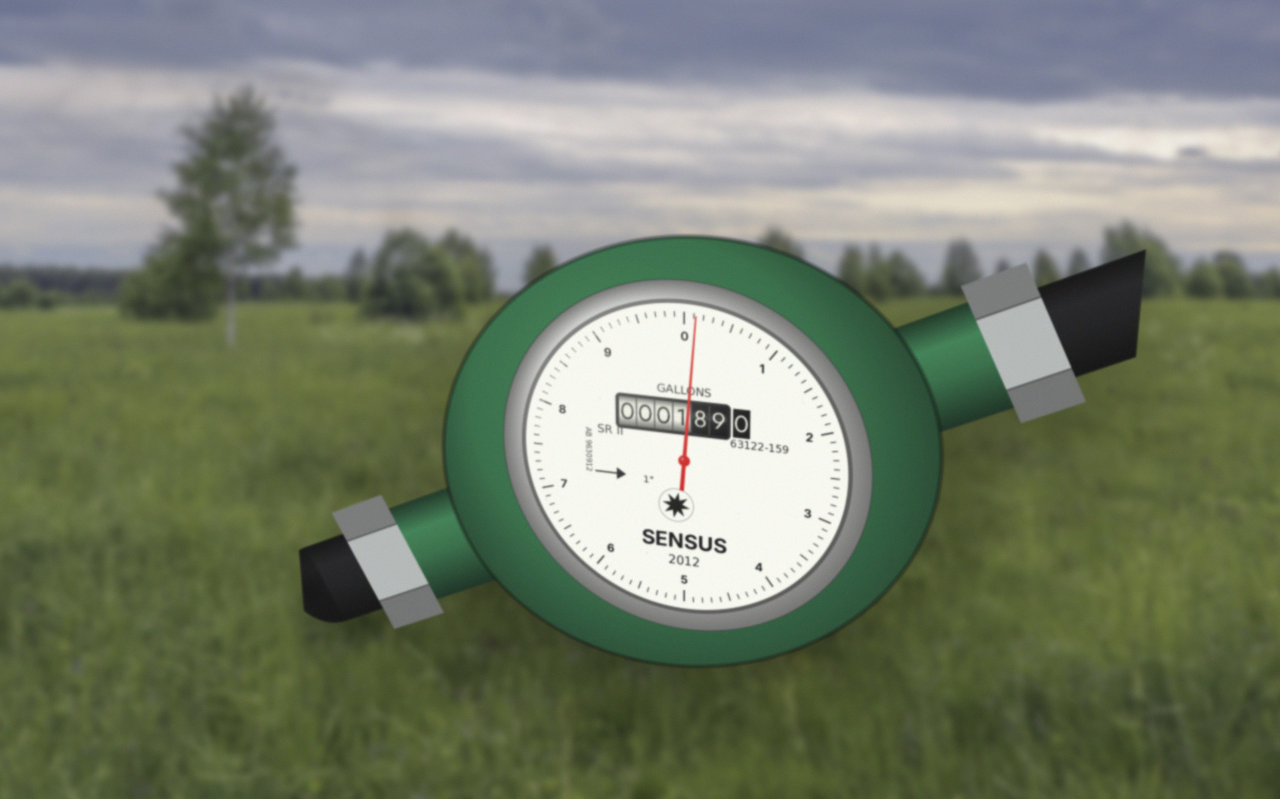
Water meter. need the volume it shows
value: 1890.1 gal
